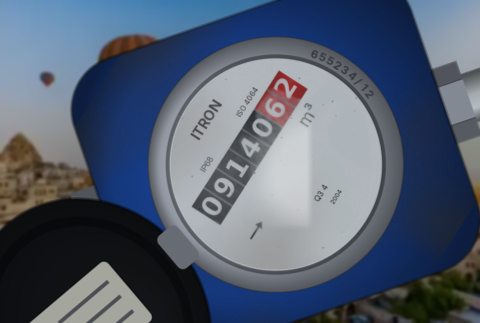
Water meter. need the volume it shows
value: 9140.62 m³
